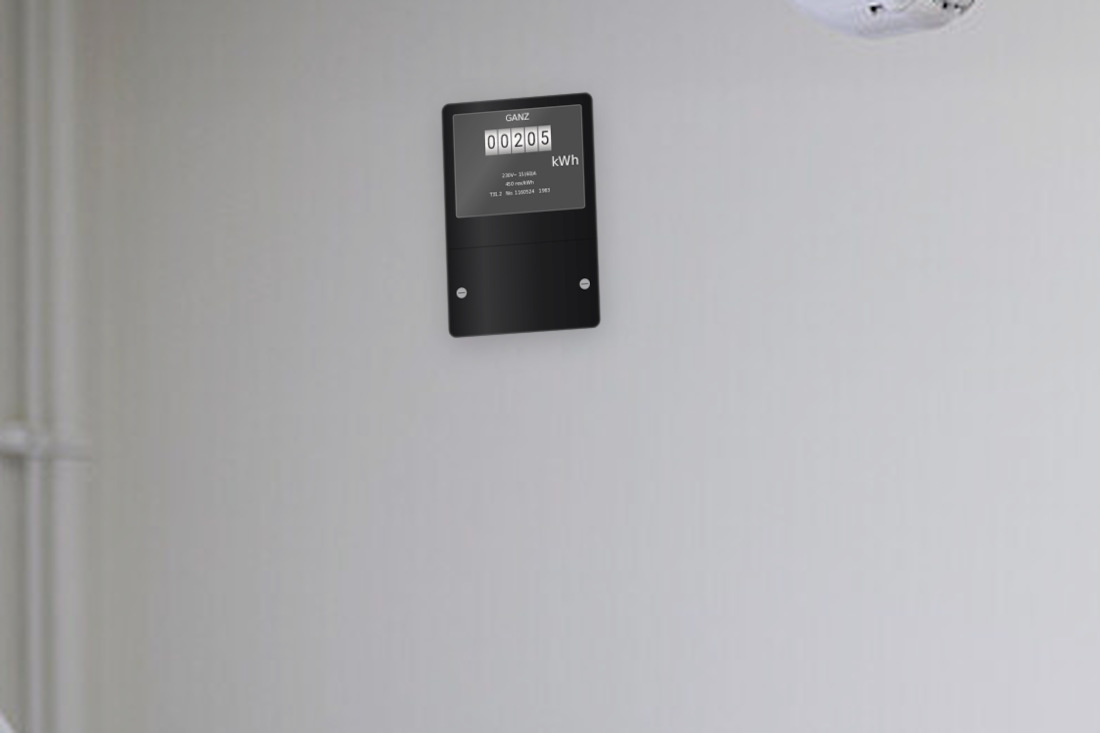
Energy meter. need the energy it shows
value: 205 kWh
